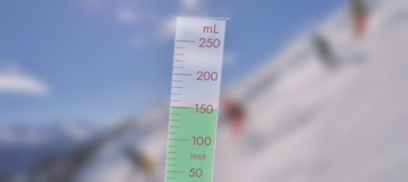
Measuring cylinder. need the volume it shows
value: 150 mL
